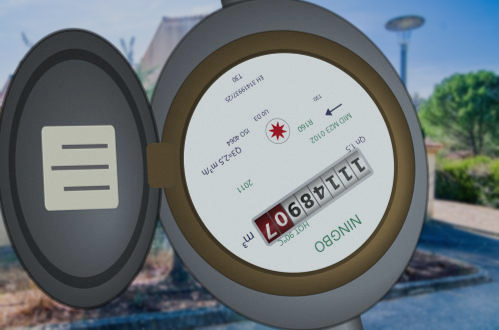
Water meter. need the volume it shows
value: 111489.07 m³
